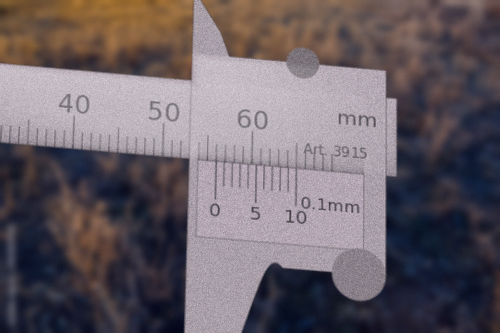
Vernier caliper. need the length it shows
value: 56.0 mm
